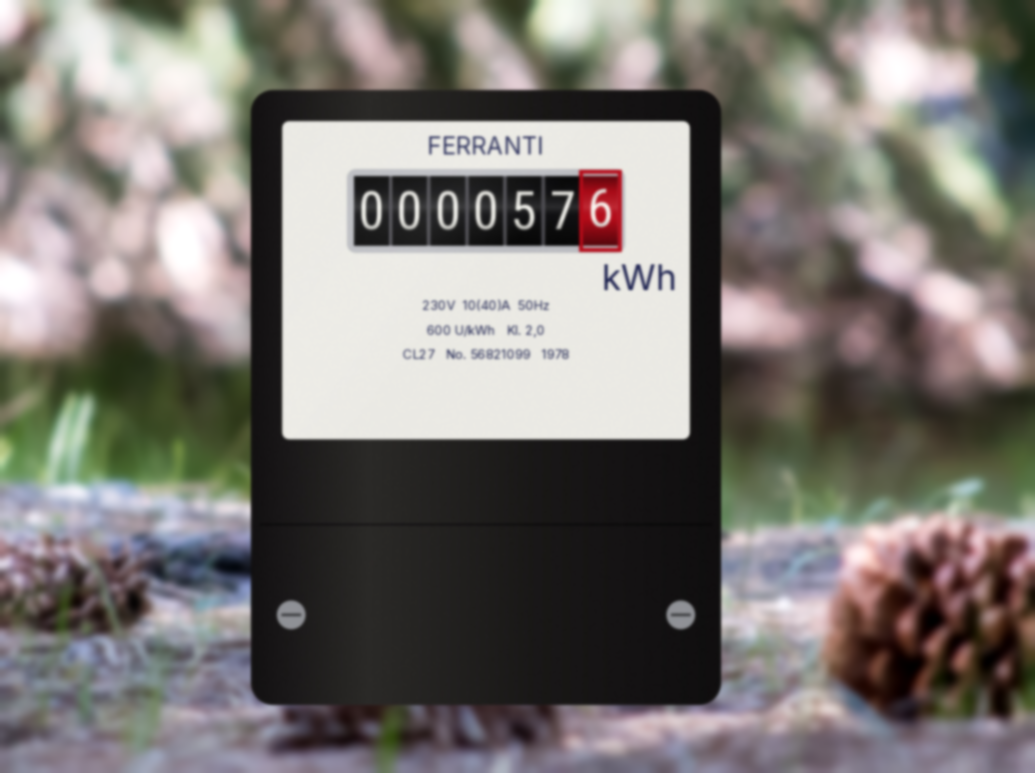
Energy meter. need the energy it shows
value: 57.6 kWh
